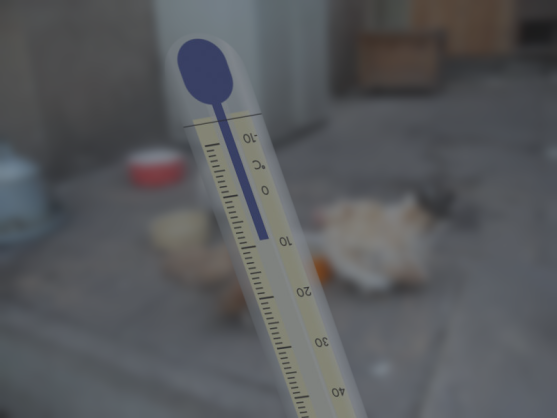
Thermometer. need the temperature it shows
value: 9 °C
